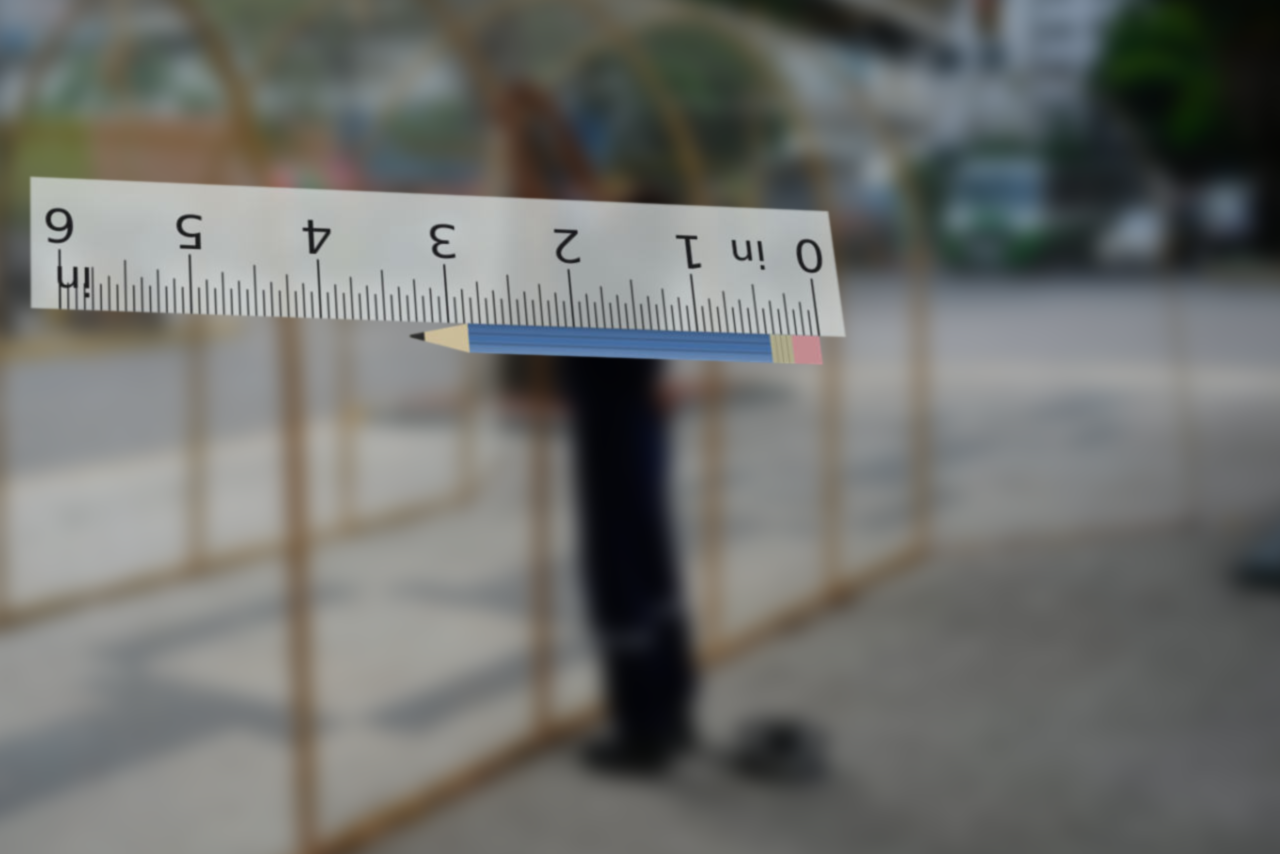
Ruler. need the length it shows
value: 3.3125 in
